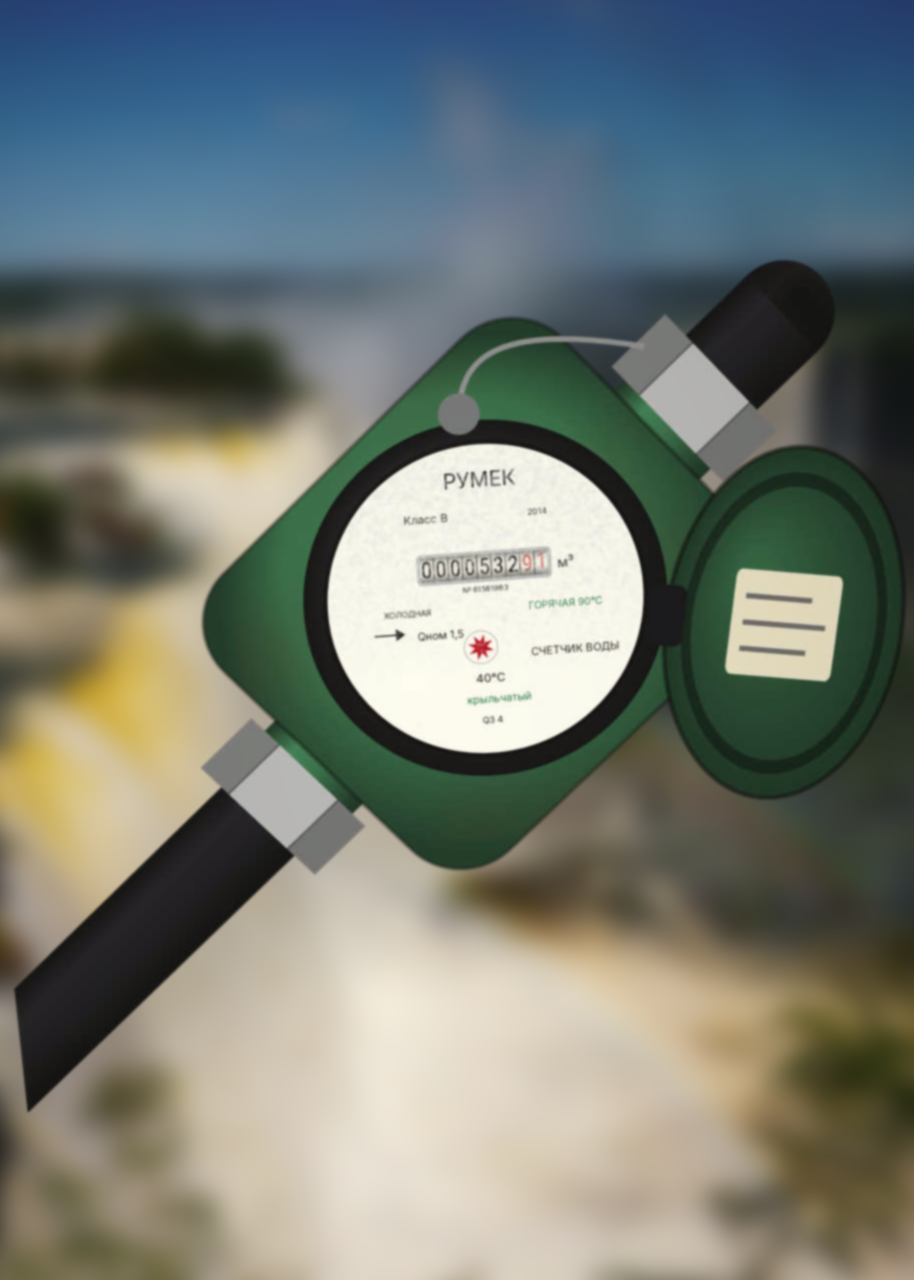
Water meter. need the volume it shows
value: 532.91 m³
